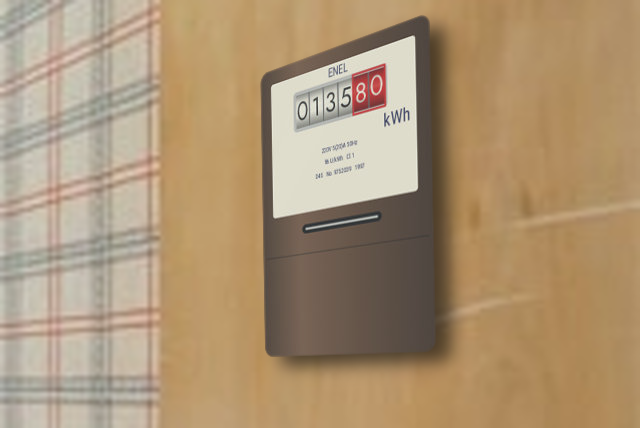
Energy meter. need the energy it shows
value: 135.80 kWh
